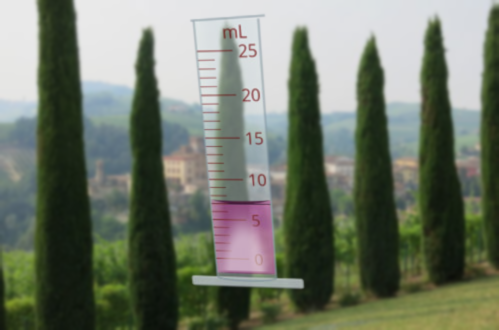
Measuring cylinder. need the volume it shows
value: 7 mL
